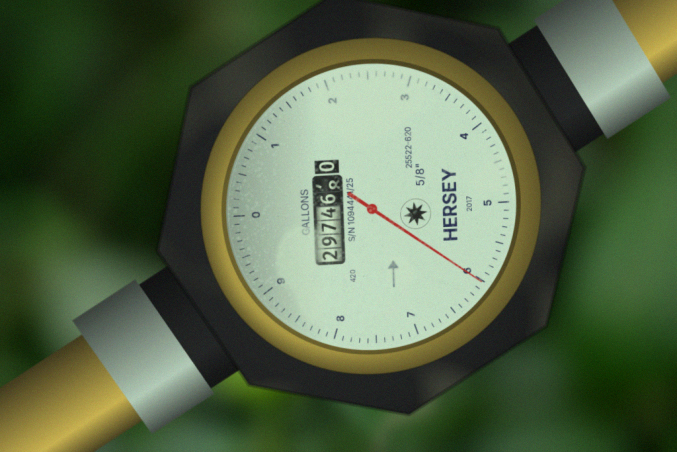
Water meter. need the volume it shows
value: 2974676.0 gal
